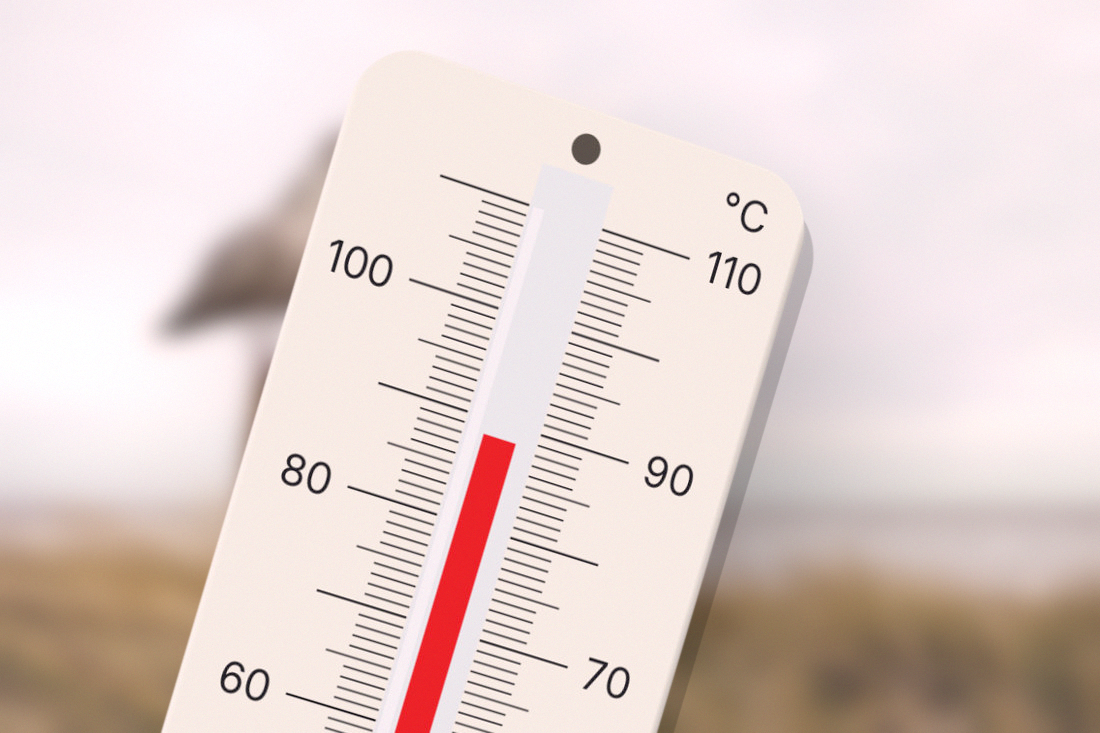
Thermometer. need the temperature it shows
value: 88.5 °C
